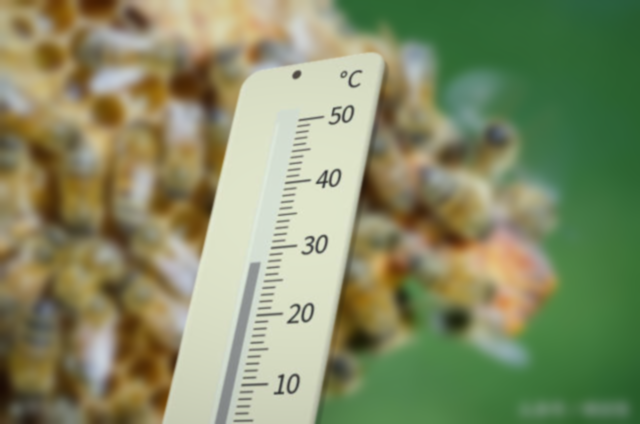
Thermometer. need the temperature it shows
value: 28 °C
